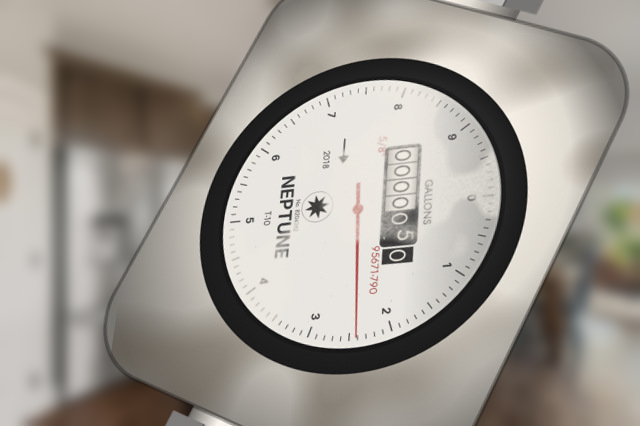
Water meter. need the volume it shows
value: 52.4 gal
